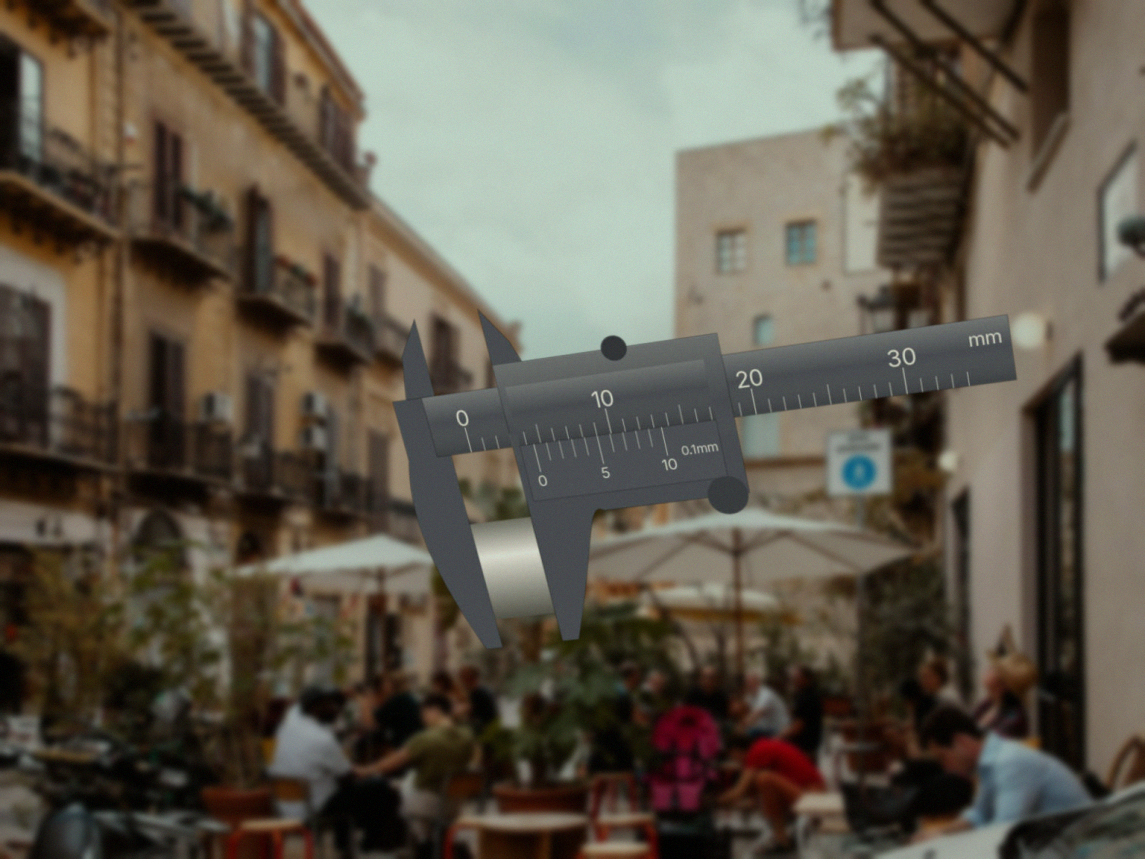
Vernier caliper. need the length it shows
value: 4.5 mm
